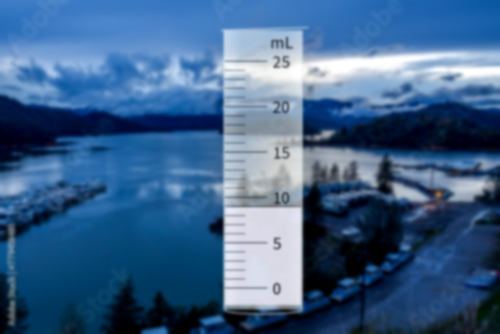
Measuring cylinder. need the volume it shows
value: 9 mL
